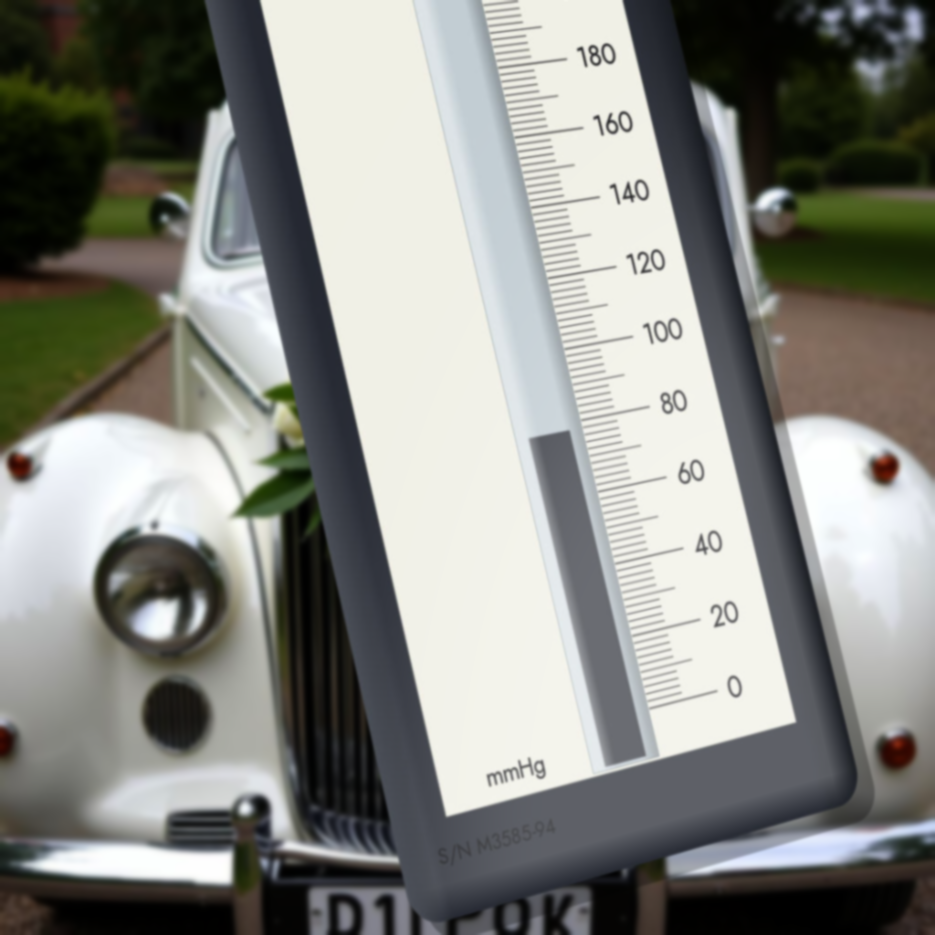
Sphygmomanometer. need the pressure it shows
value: 78 mmHg
